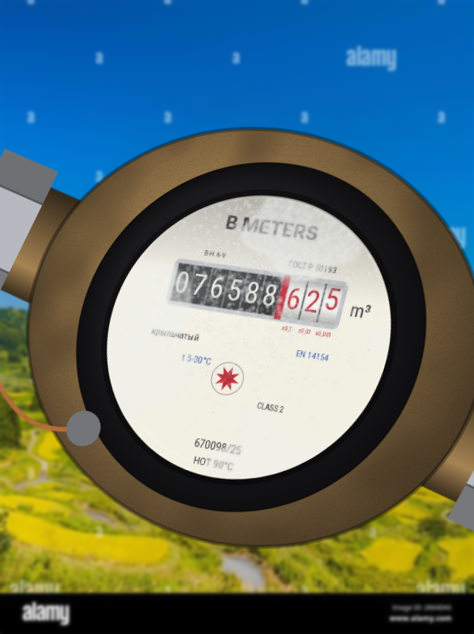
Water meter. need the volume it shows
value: 76588.625 m³
